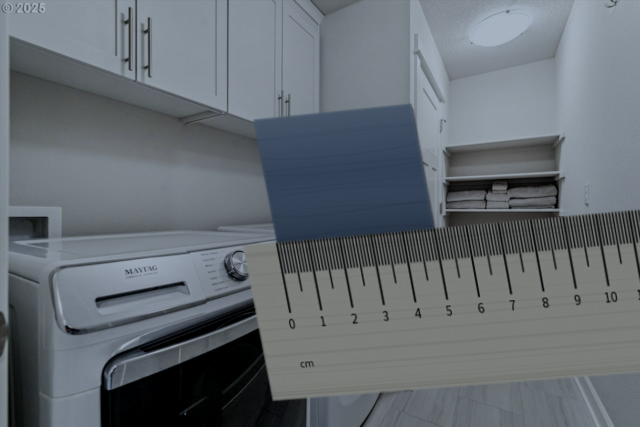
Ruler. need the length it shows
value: 5 cm
